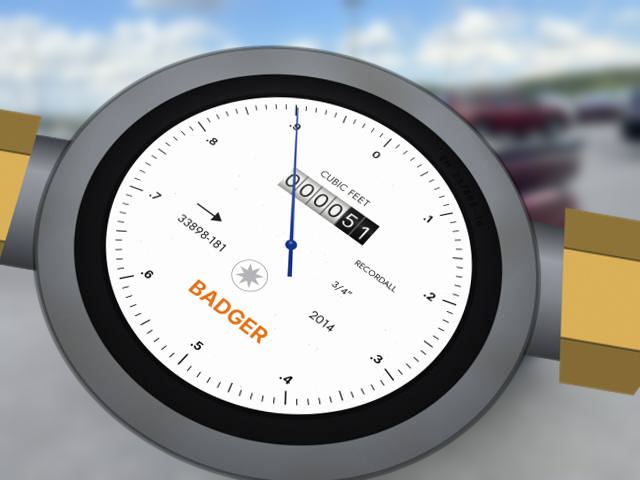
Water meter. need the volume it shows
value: 50.90 ft³
